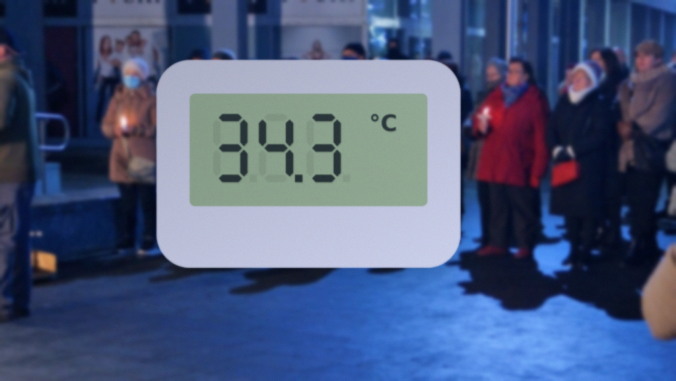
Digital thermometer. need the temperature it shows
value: 34.3 °C
